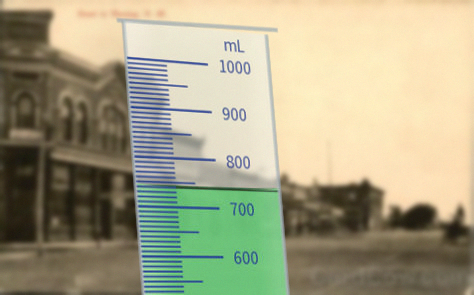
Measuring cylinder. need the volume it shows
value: 740 mL
